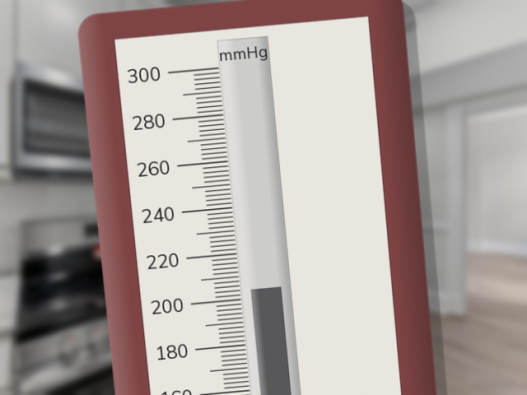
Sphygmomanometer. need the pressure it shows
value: 204 mmHg
